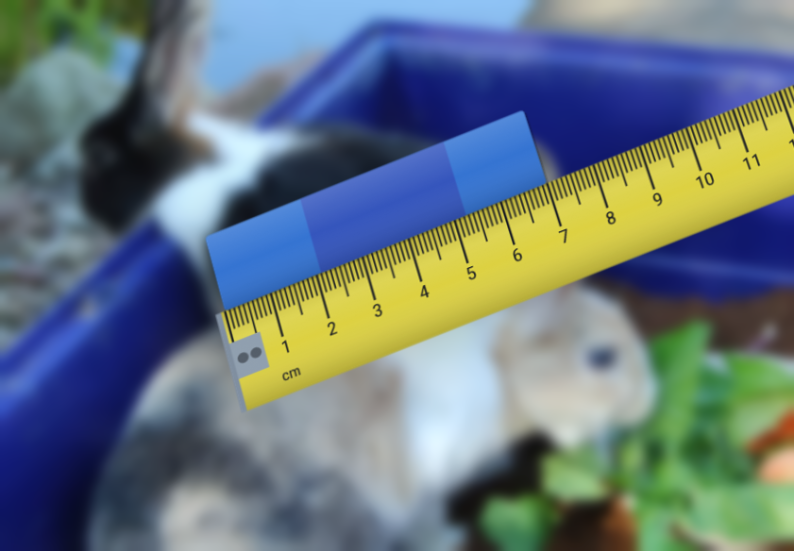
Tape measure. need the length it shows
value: 7 cm
